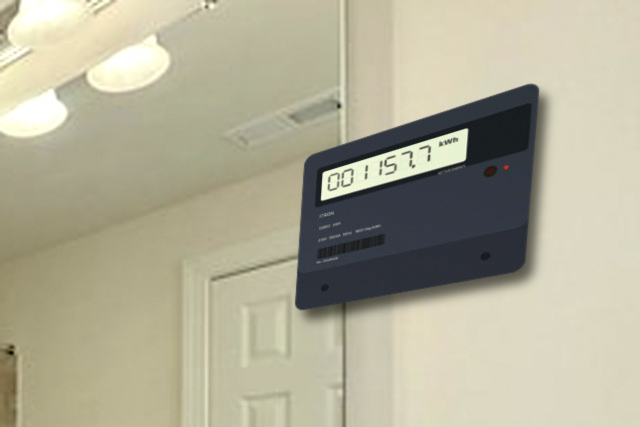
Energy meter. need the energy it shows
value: 1157.7 kWh
